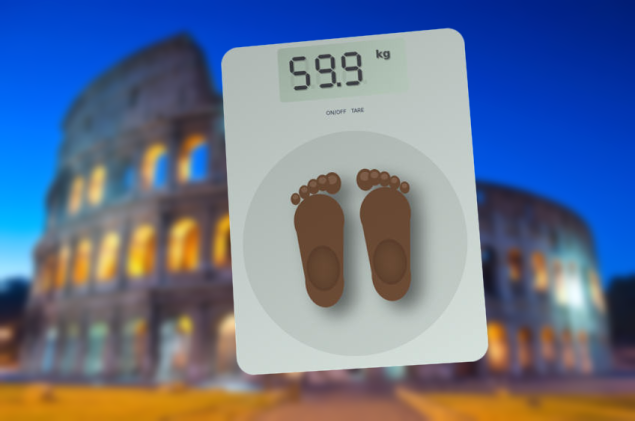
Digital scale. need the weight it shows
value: 59.9 kg
